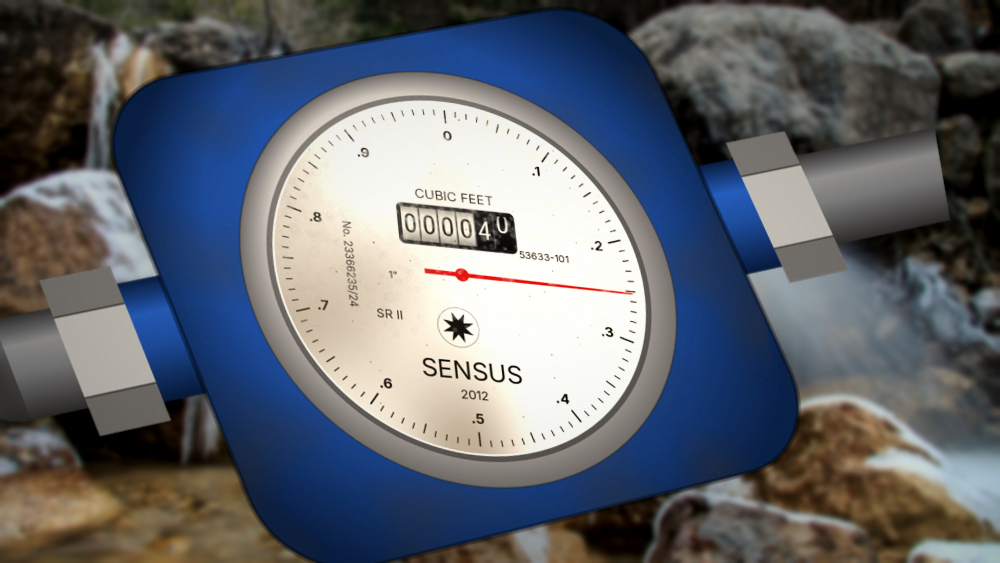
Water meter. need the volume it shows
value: 40.25 ft³
